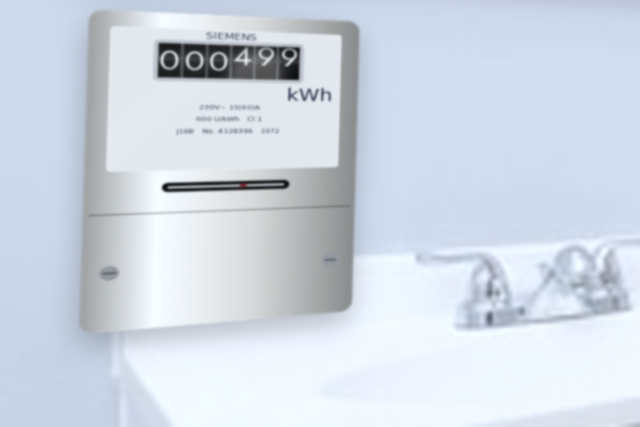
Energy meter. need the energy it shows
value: 499 kWh
